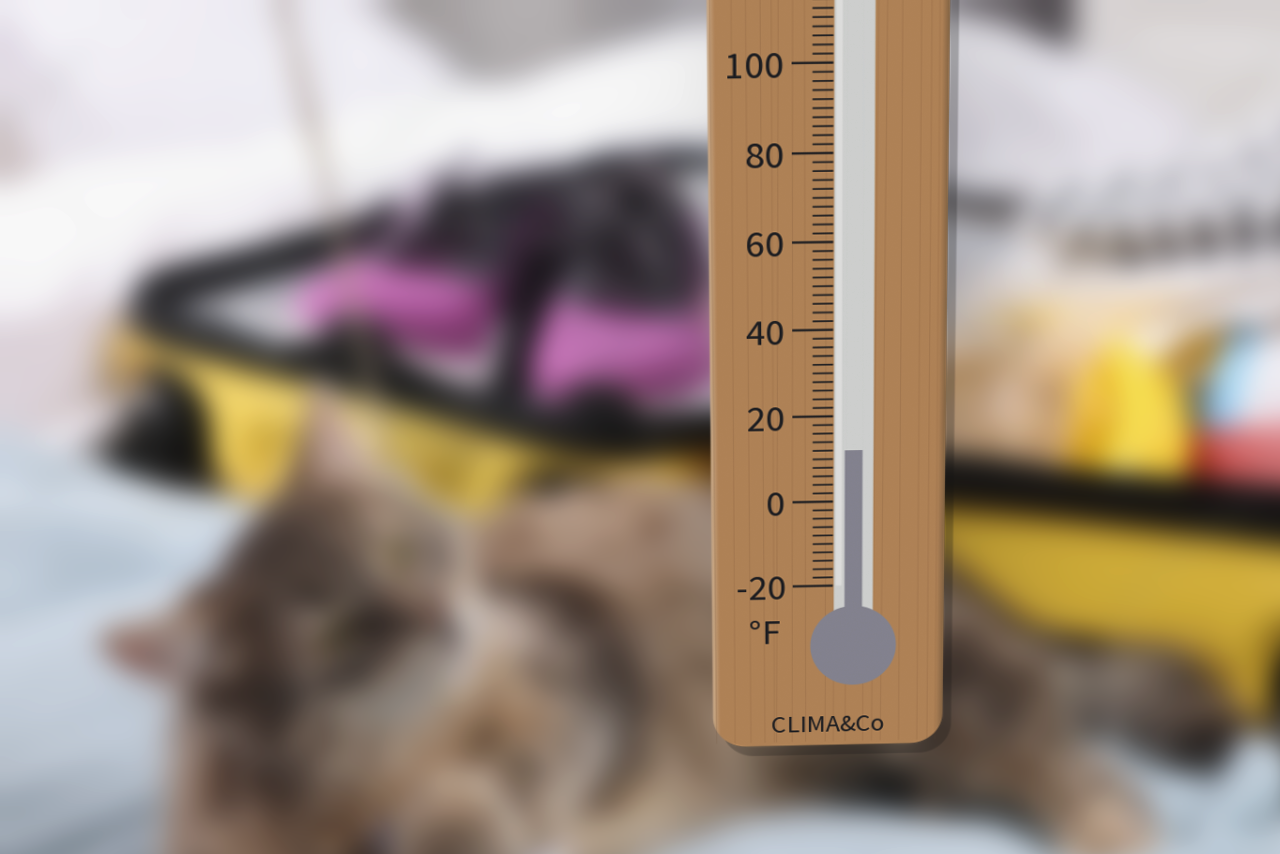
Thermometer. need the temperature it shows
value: 12 °F
